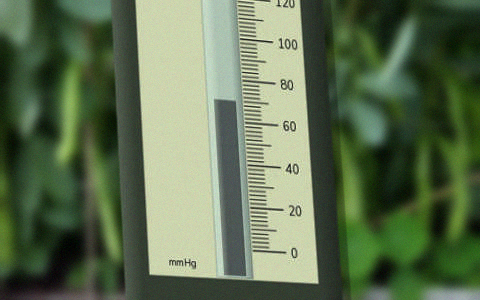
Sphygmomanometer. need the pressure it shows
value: 70 mmHg
